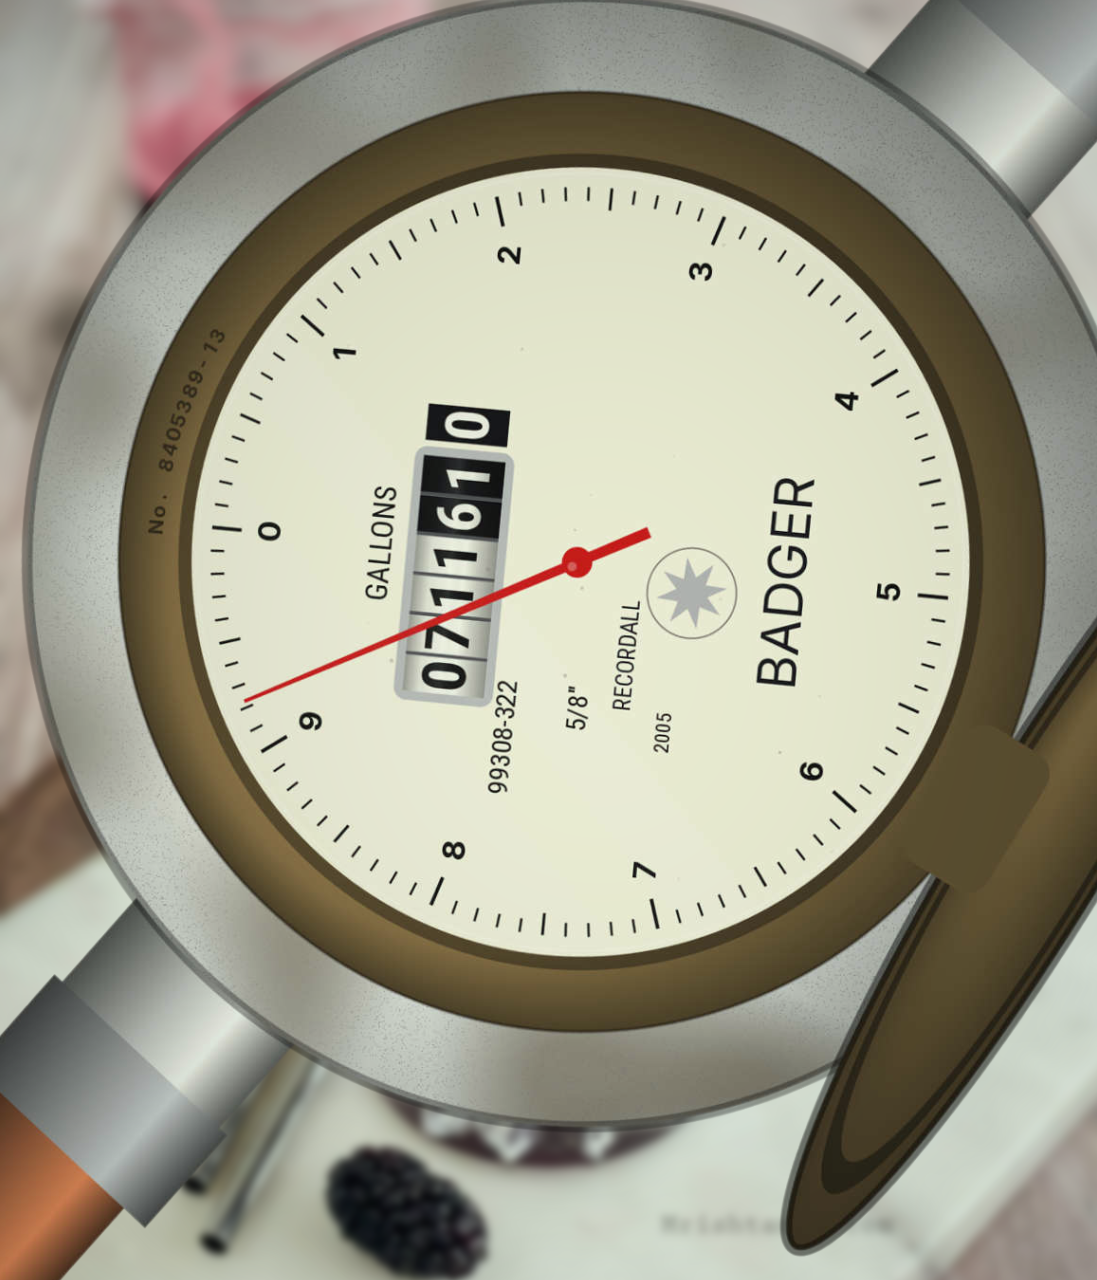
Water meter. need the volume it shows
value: 711609.2 gal
